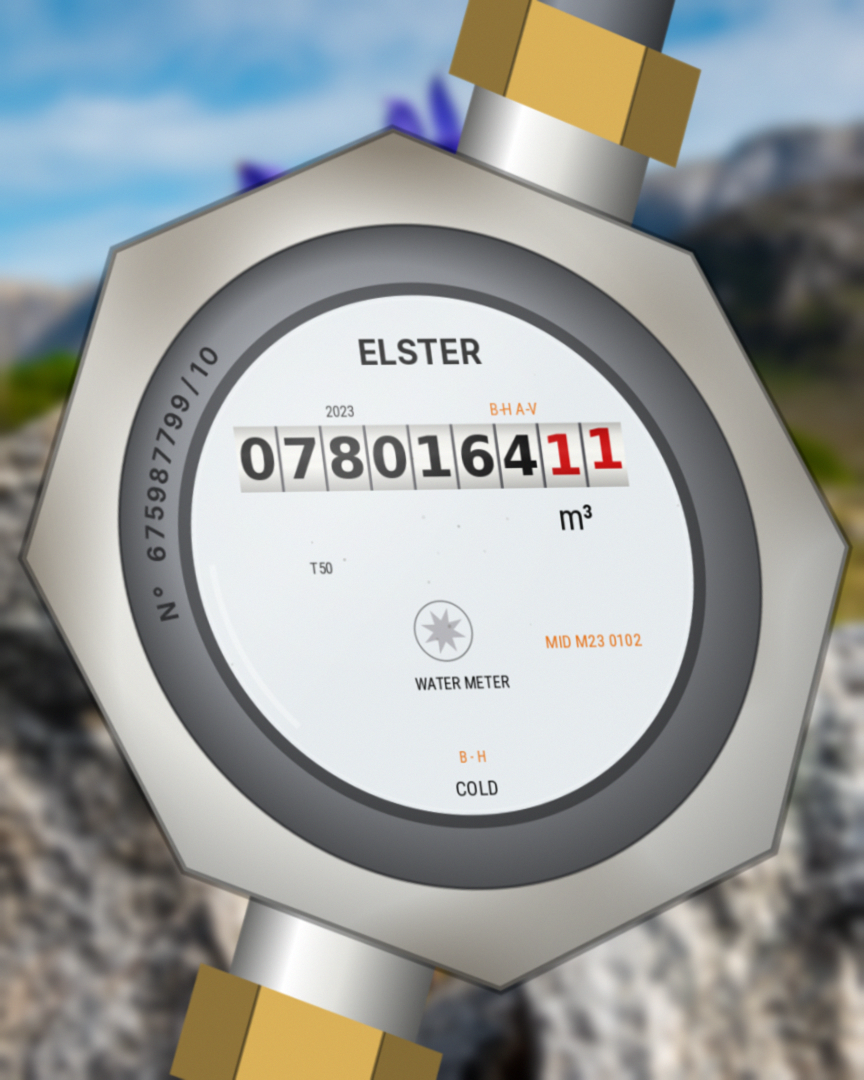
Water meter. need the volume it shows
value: 780164.11 m³
